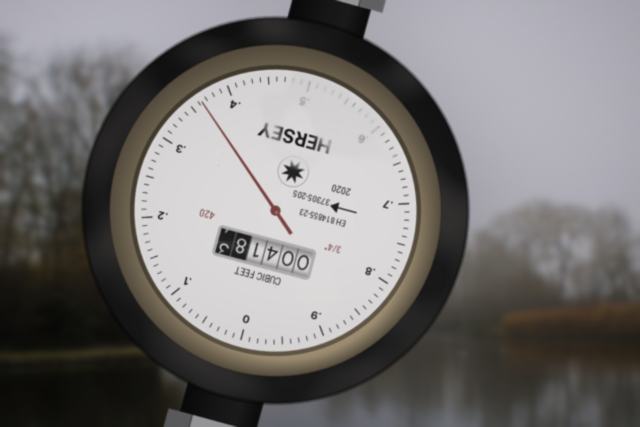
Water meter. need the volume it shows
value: 4183.36 ft³
